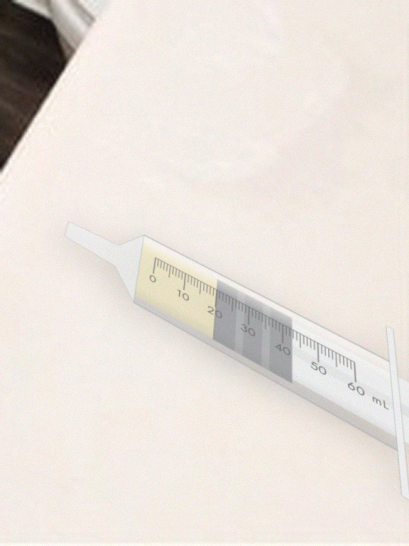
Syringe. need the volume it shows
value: 20 mL
